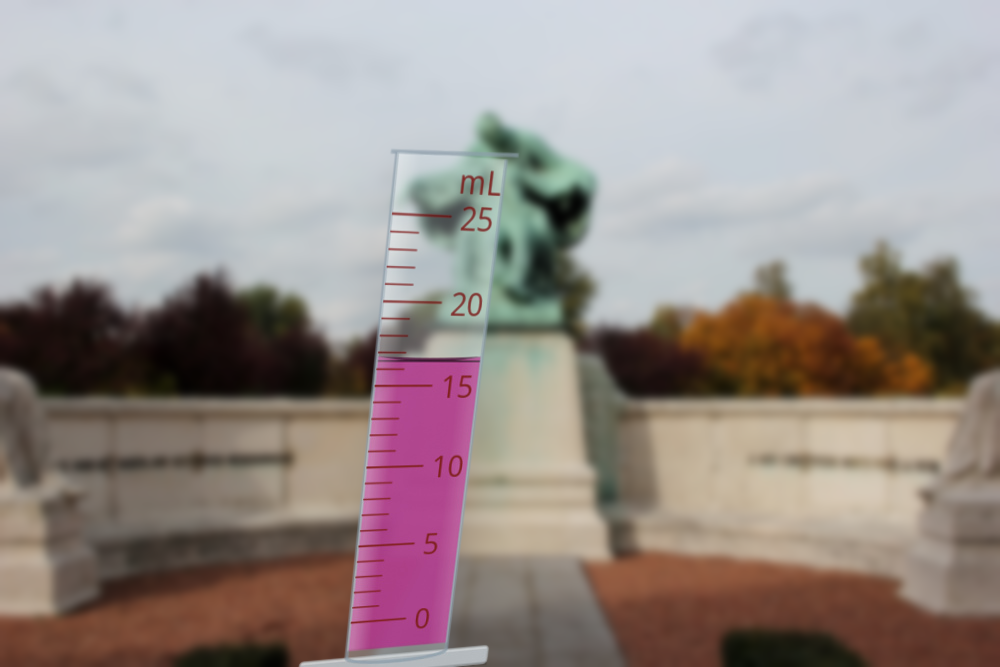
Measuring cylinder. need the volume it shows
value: 16.5 mL
